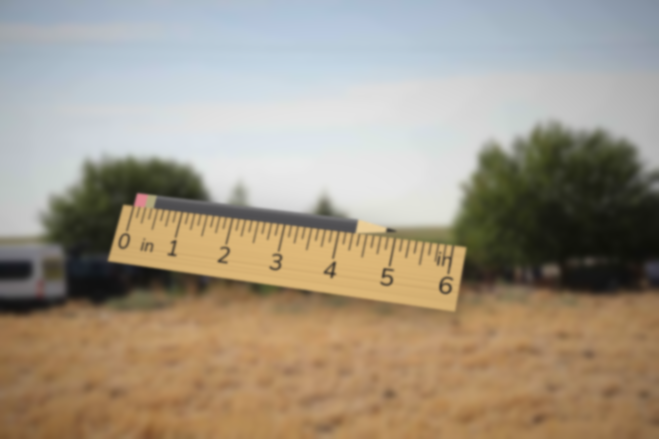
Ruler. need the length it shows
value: 5 in
